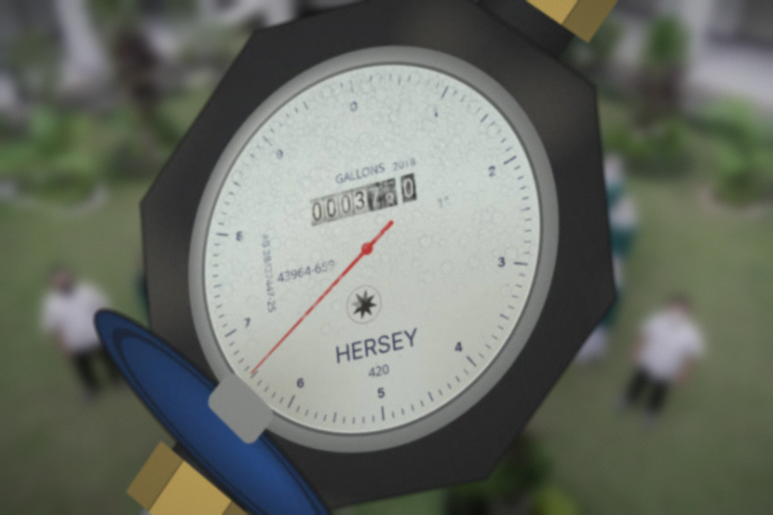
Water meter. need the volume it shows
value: 3726.5 gal
